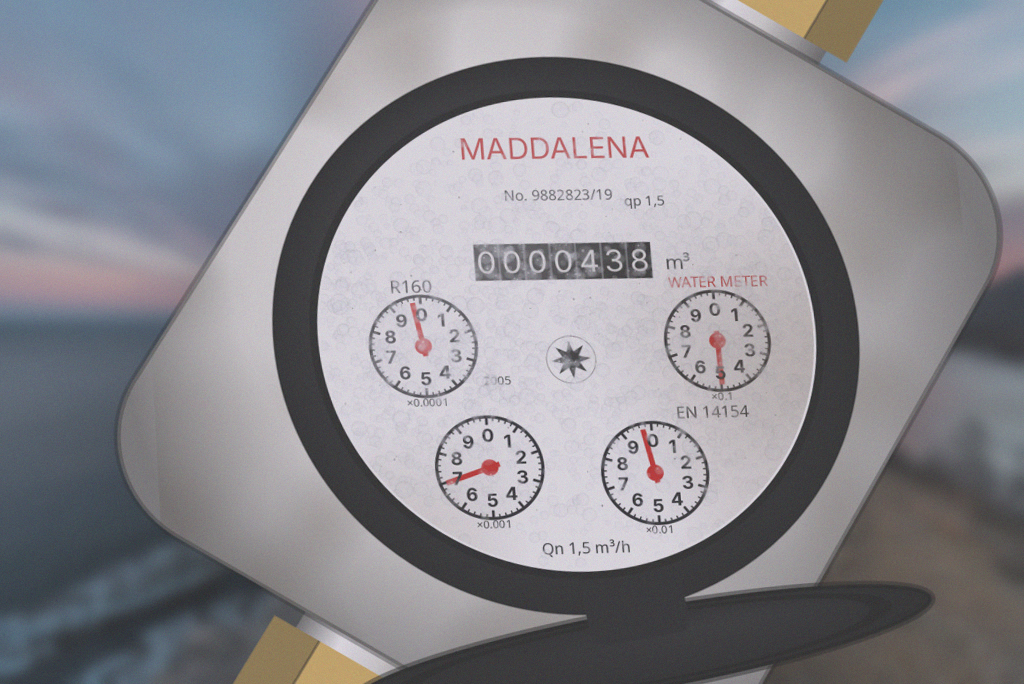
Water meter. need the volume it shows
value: 438.4969 m³
